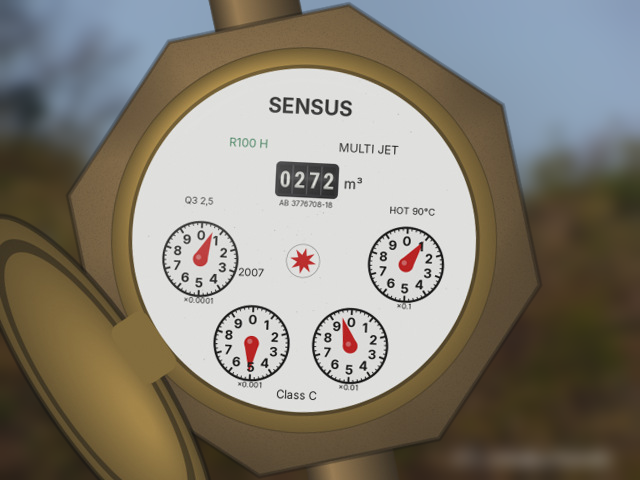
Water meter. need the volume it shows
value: 272.0950 m³
